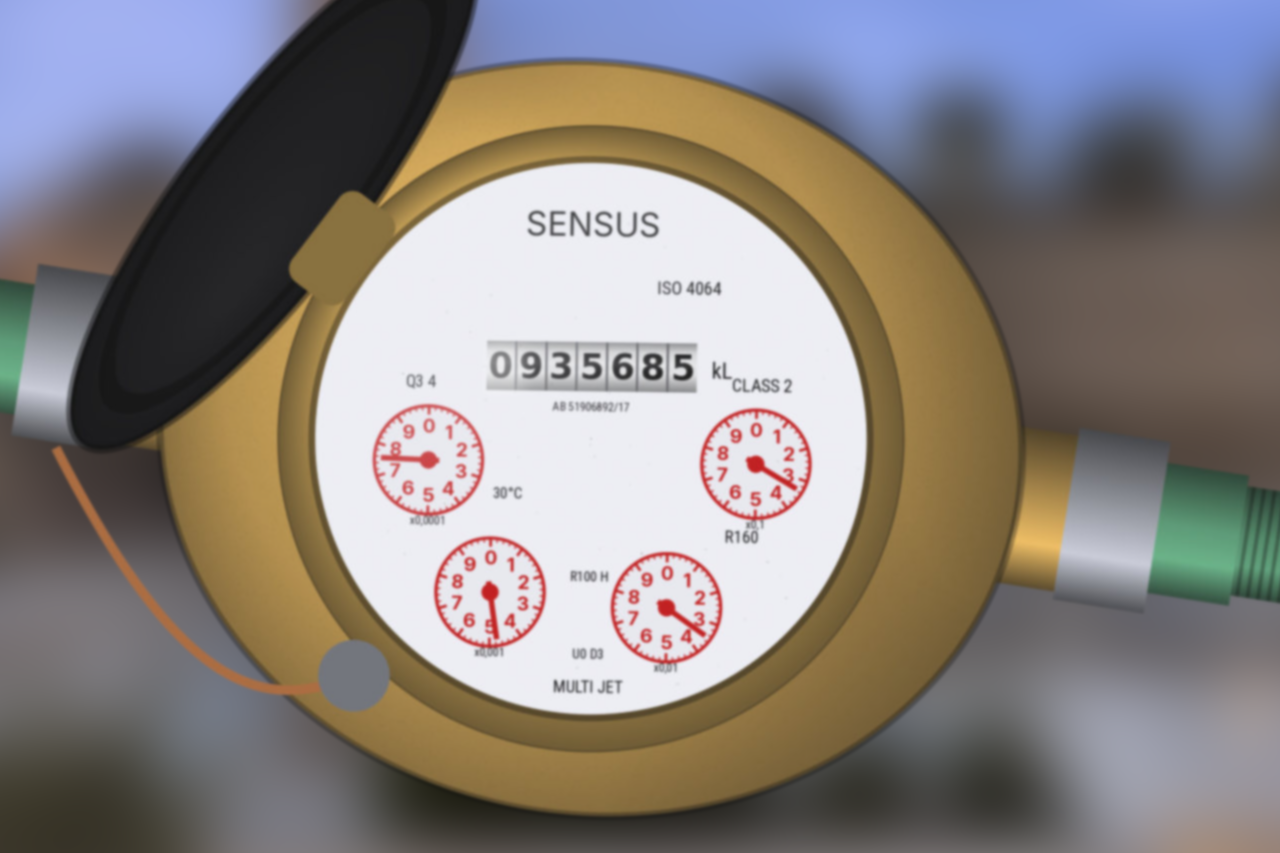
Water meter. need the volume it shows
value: 935685.3347 kL
